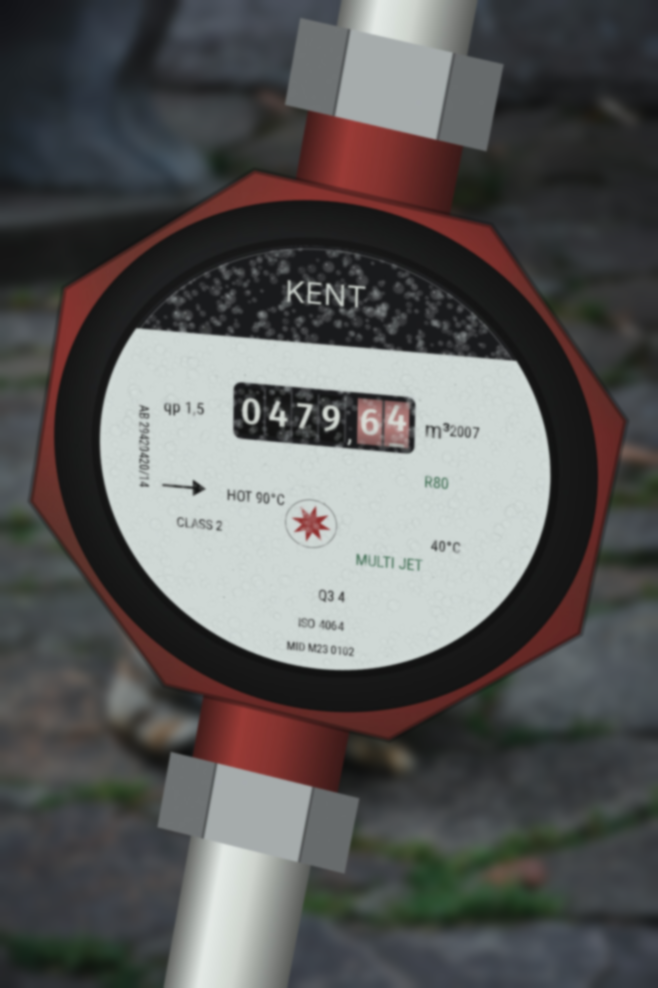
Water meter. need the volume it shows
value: 479.64 m³
